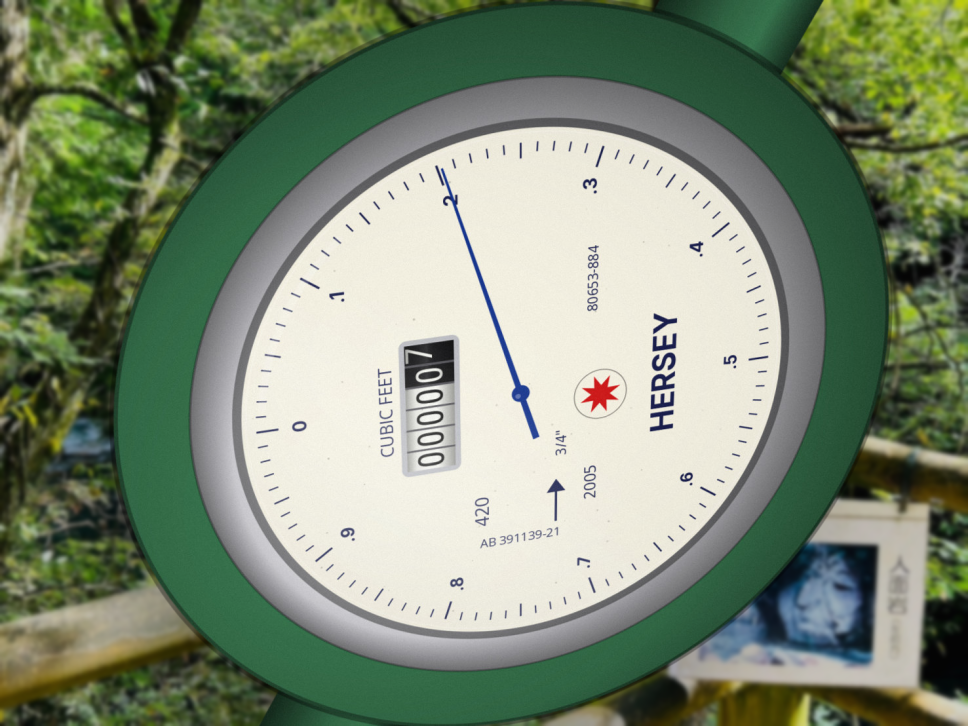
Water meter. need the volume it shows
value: 7.20 ft³
